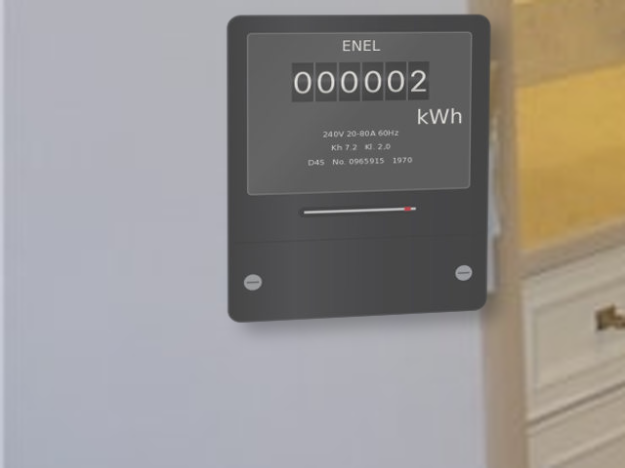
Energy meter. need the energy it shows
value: 2 kWh
